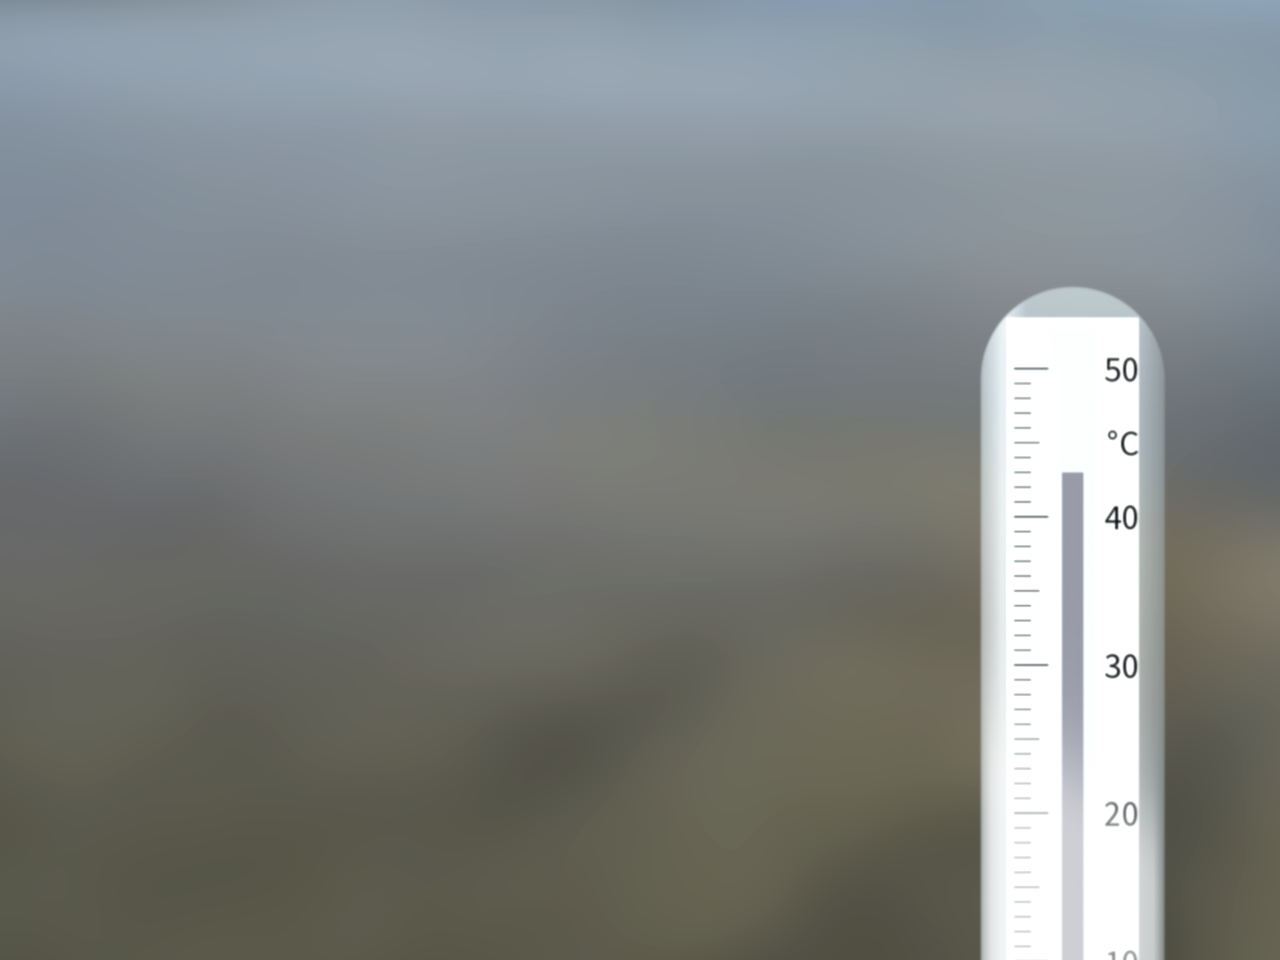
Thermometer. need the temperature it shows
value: 43 °C
